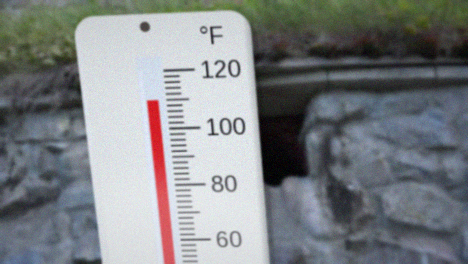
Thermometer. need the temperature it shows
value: 110 °F
